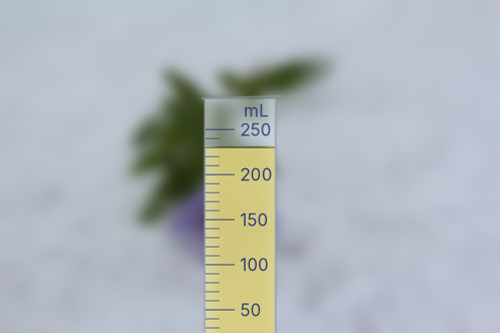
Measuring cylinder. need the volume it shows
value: 230 mL
